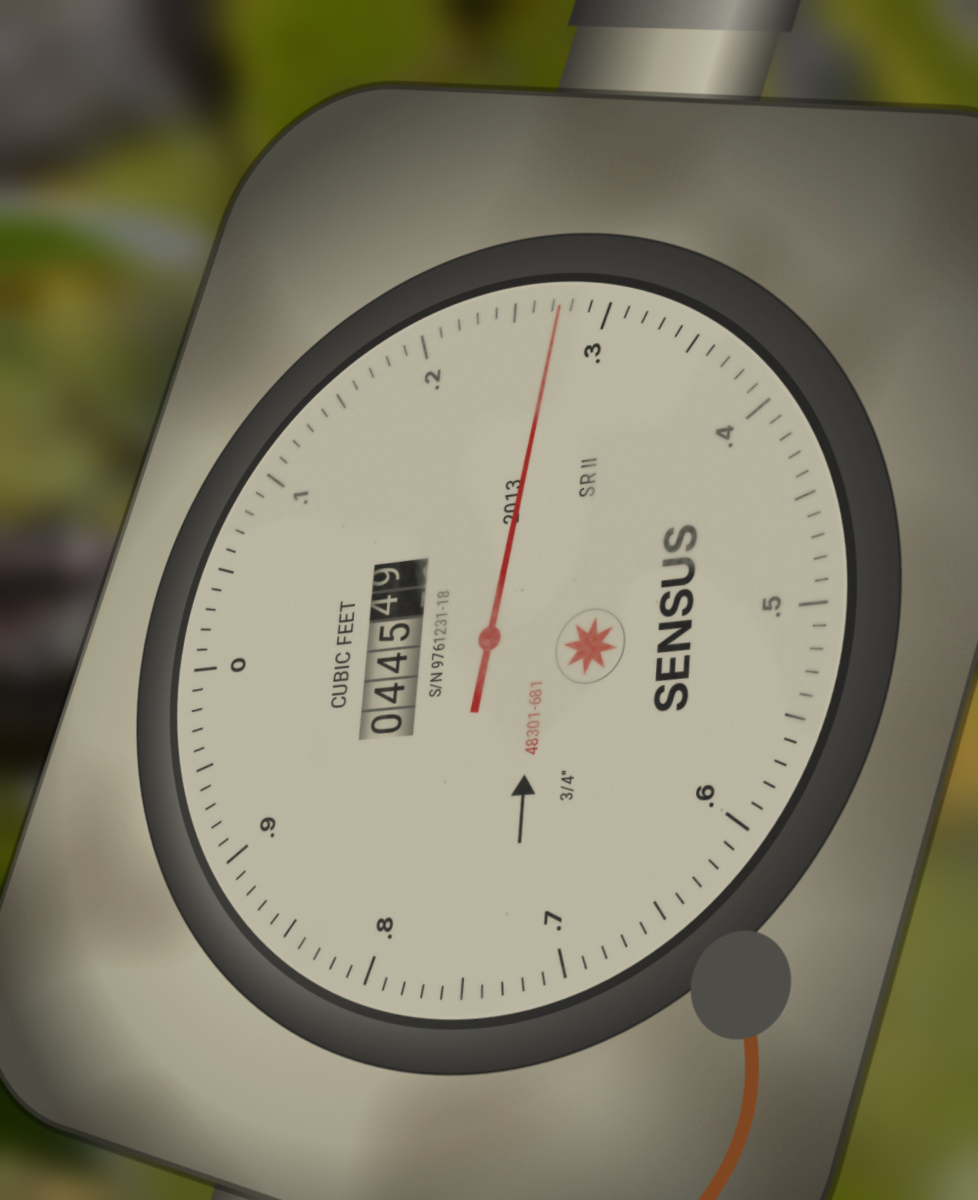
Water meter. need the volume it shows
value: 44549.27 ft³
